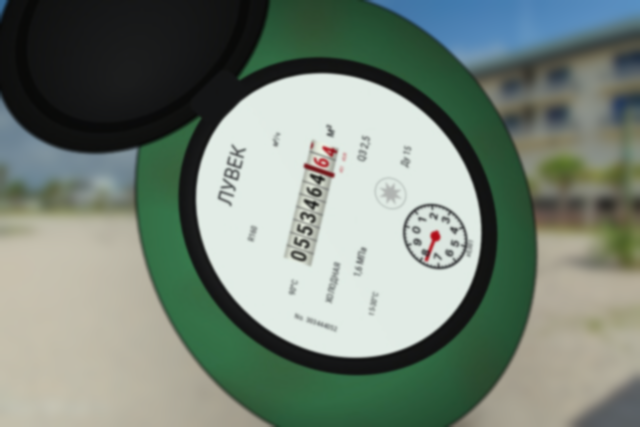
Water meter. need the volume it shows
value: 553464.637 m³
